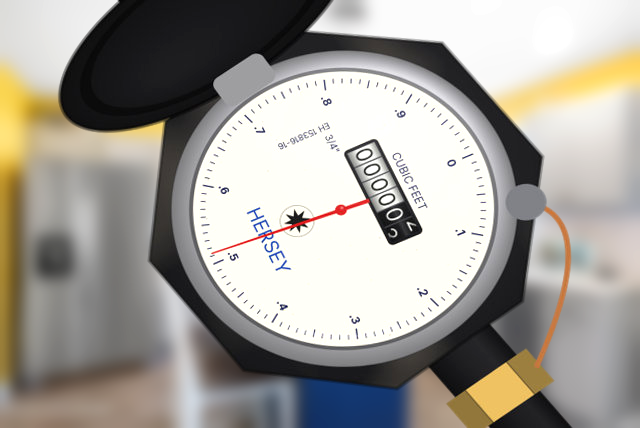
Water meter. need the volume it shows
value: 2.51 ft³
